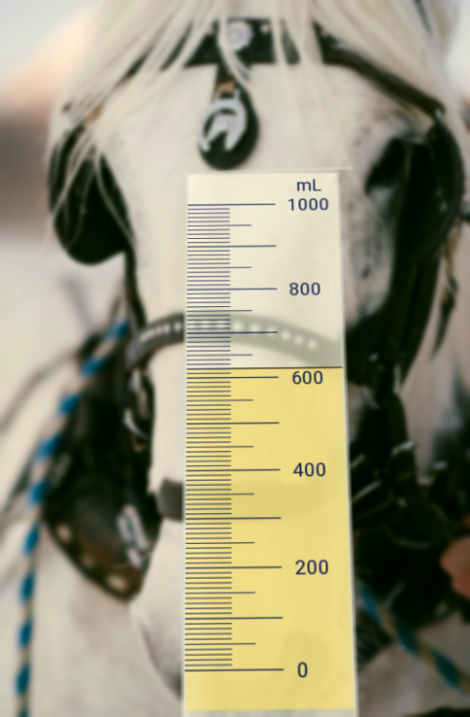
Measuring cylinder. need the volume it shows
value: 620 mL
